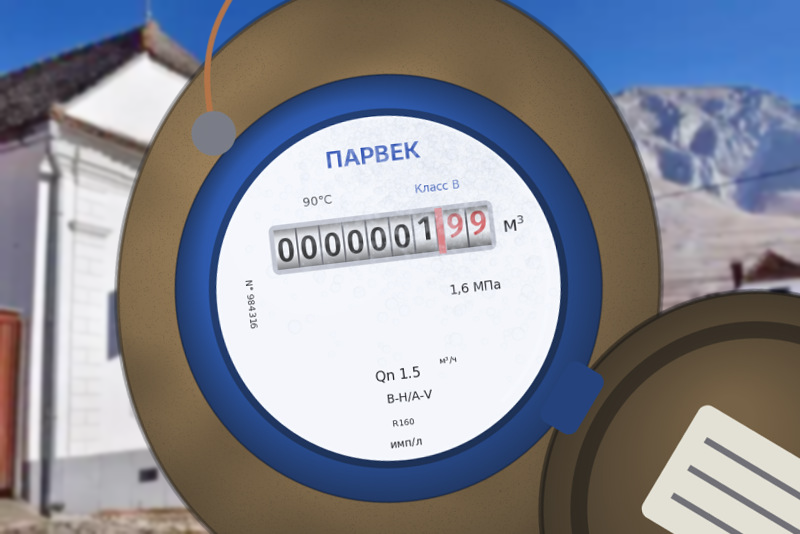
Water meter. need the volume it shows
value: 1.99 m³
